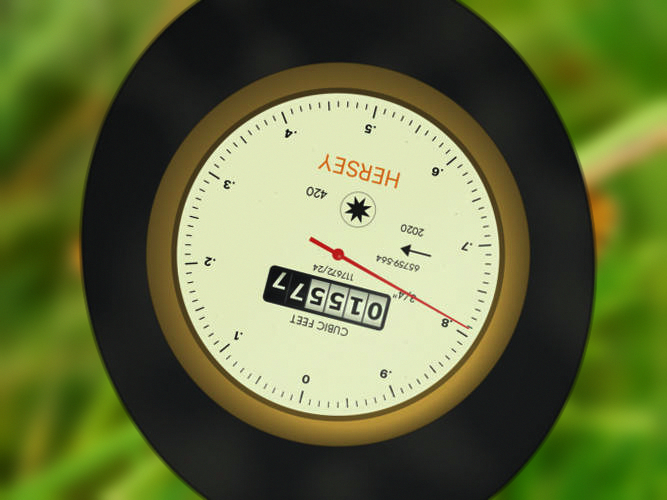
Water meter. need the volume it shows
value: 15576.79 ft³
